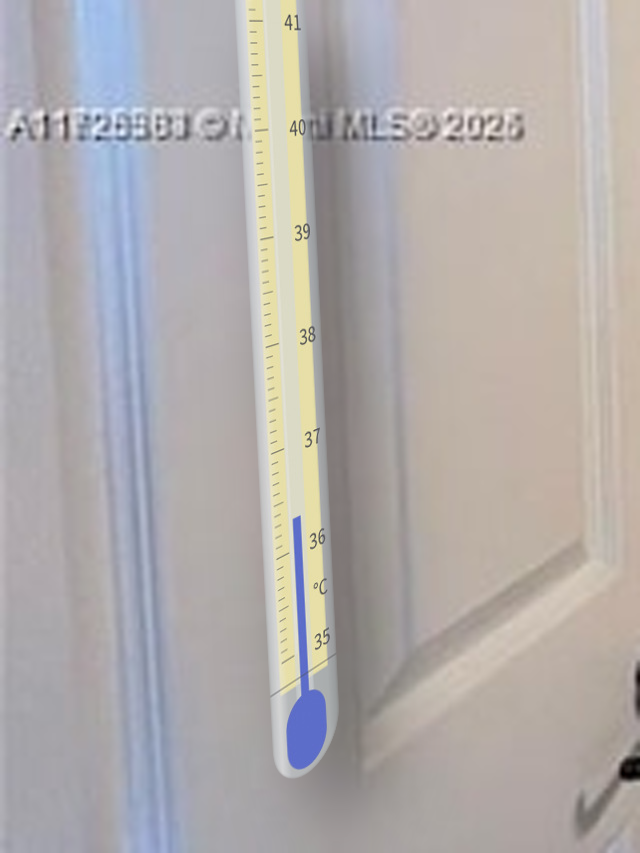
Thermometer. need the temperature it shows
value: 36.3 °C
